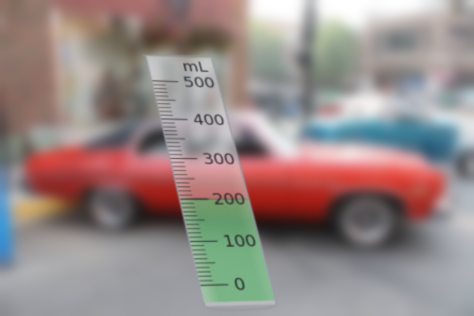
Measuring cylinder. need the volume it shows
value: 200 mL
